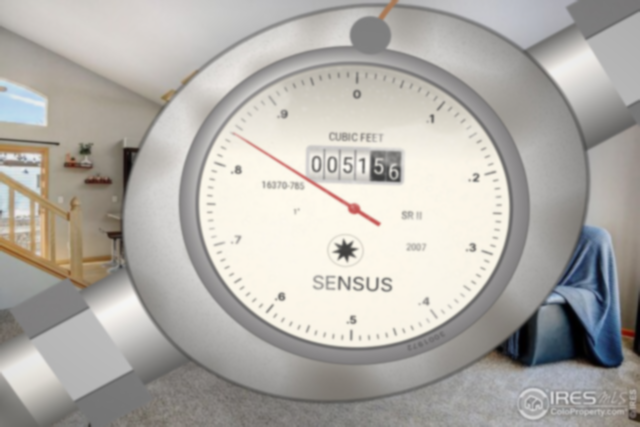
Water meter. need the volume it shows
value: 5155.84 ft³
